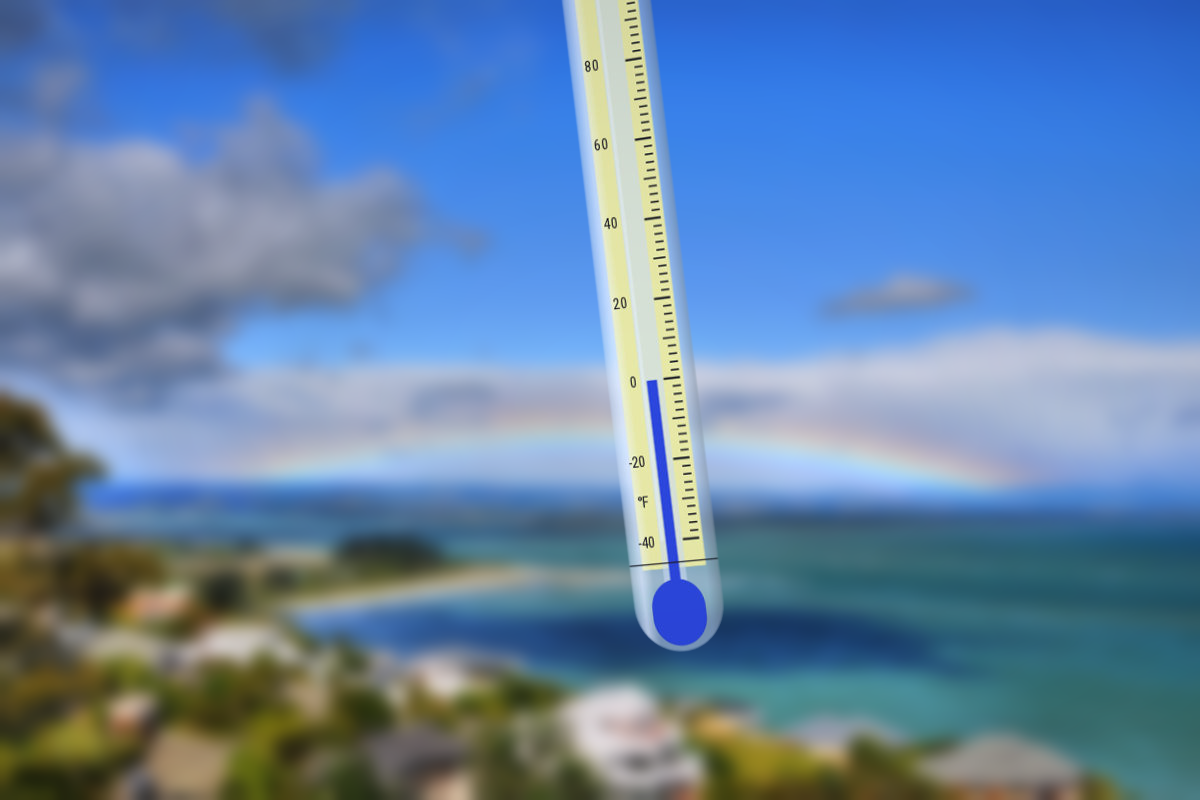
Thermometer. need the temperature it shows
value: 0 °F
